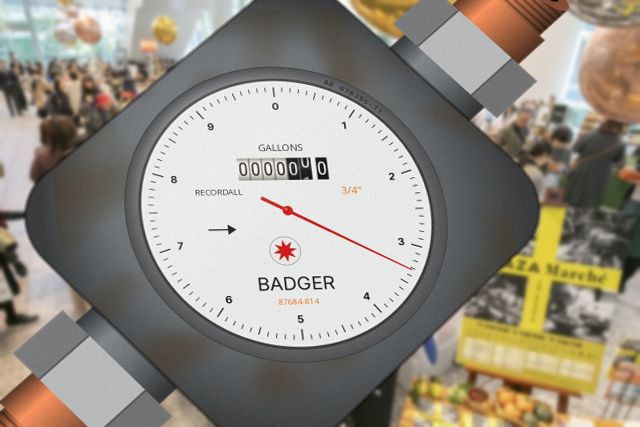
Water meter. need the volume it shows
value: 3.3 gal
